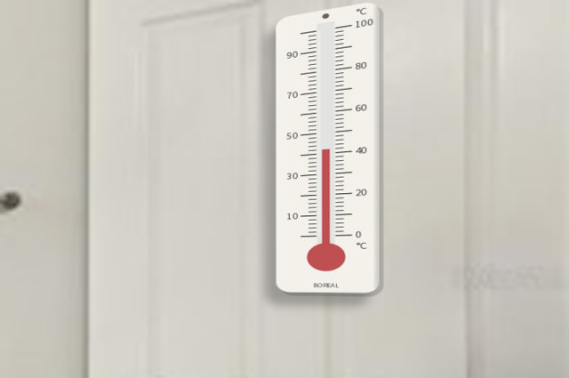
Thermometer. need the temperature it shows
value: 42 °C
